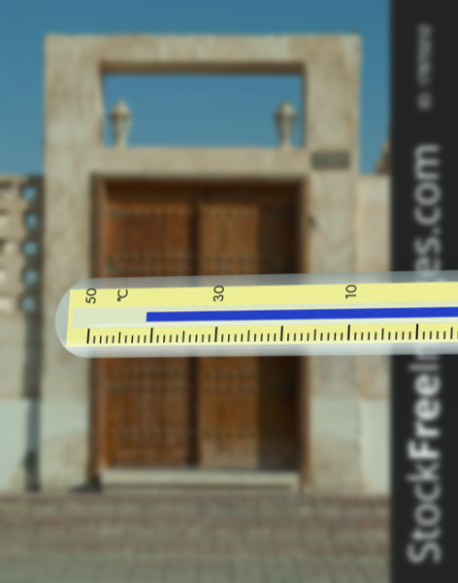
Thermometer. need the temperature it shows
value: 41 °C
